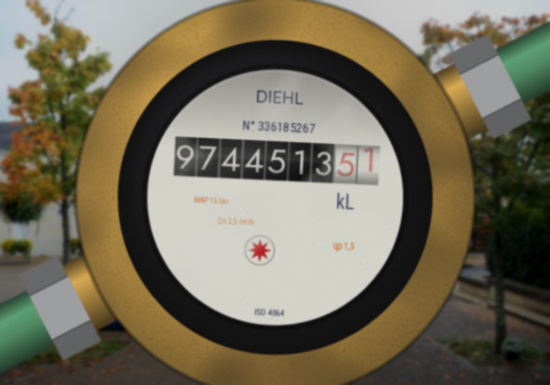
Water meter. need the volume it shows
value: 9744513.51 kL
